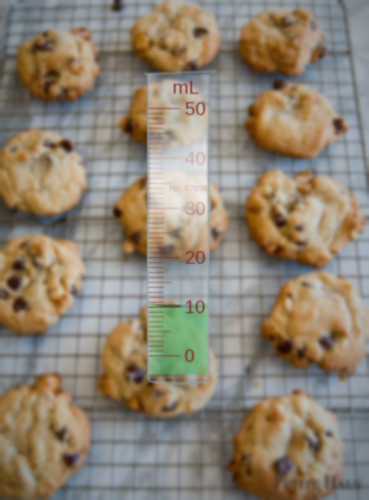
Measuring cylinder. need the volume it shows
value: 10 mL
